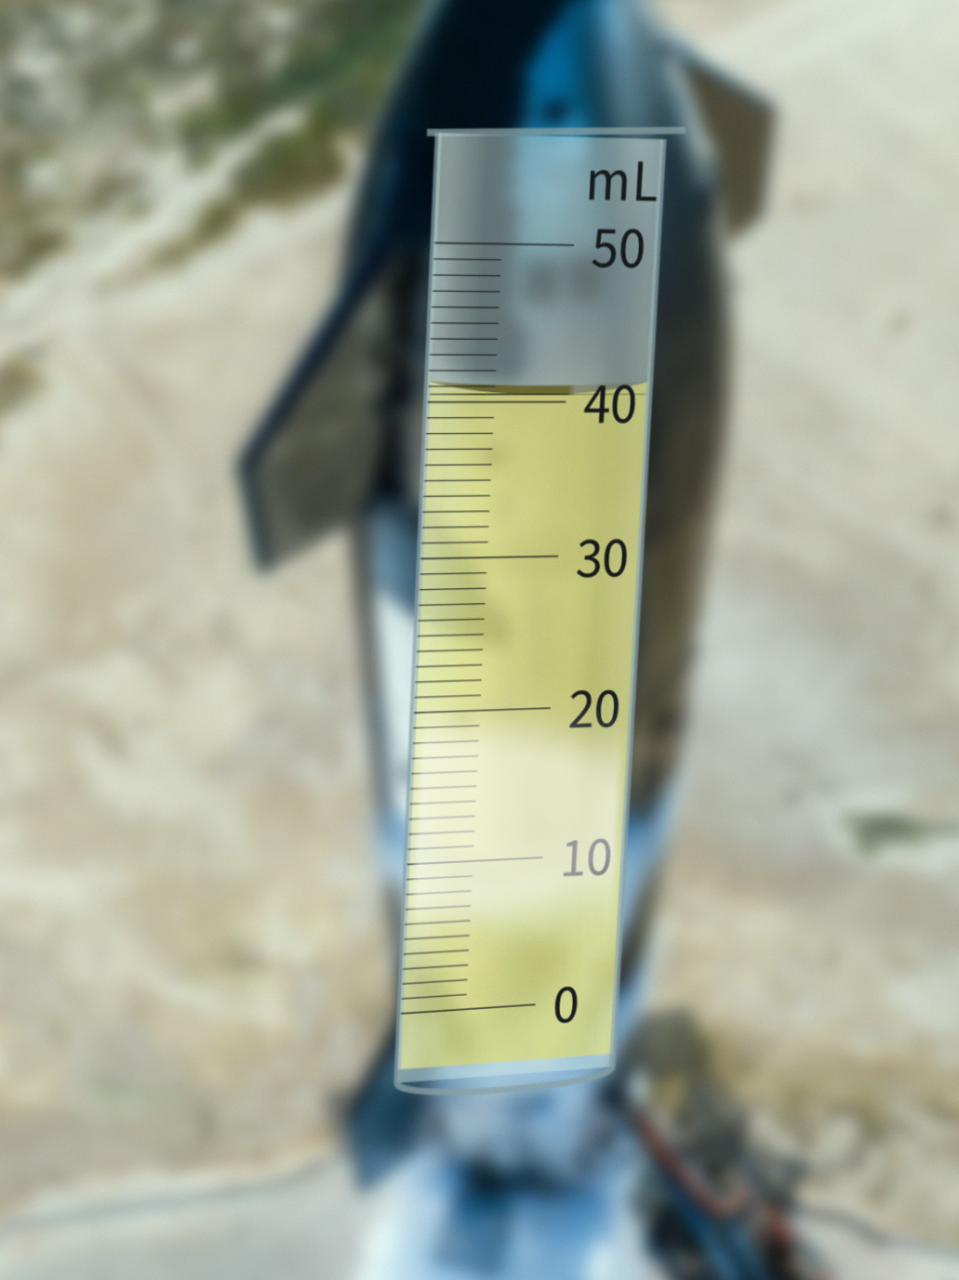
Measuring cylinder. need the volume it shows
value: 40.5 mL
